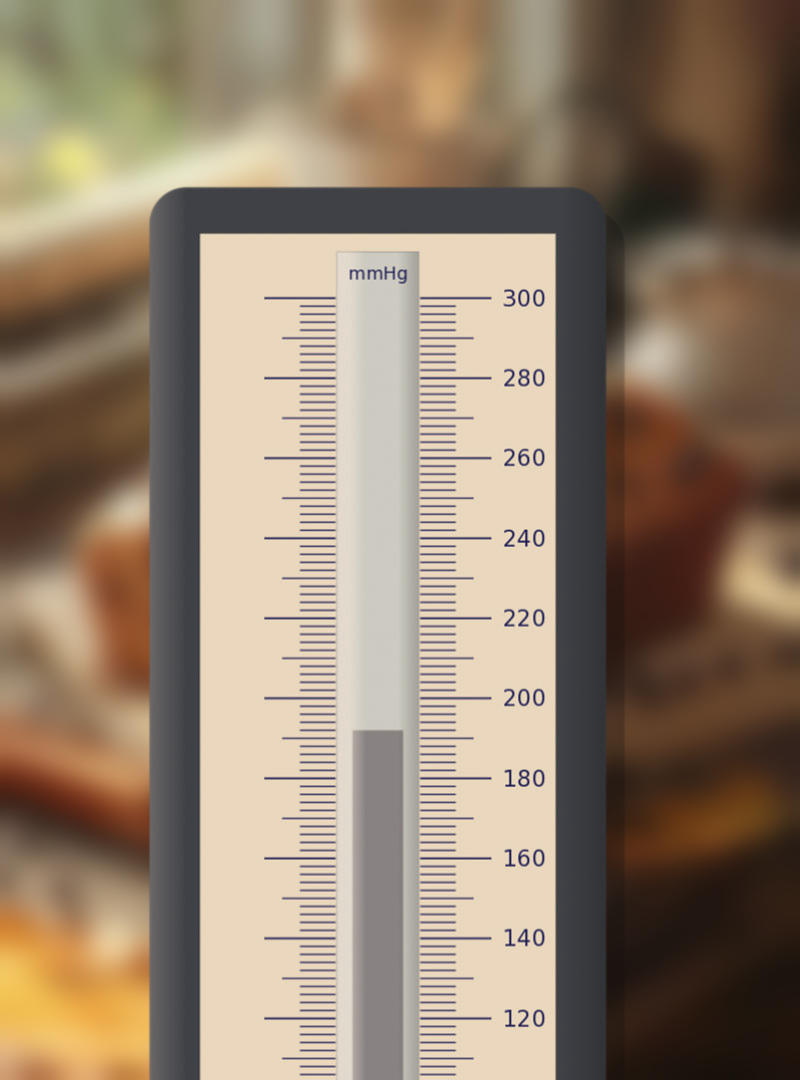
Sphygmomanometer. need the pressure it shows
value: 192 mmHg
